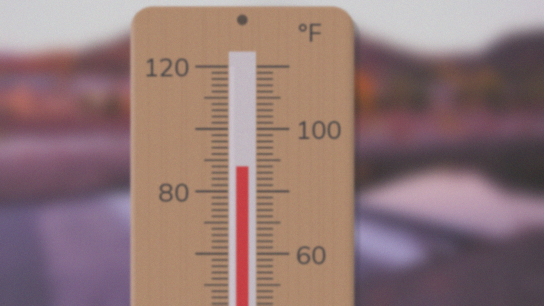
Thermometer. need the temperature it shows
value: 88 °F
